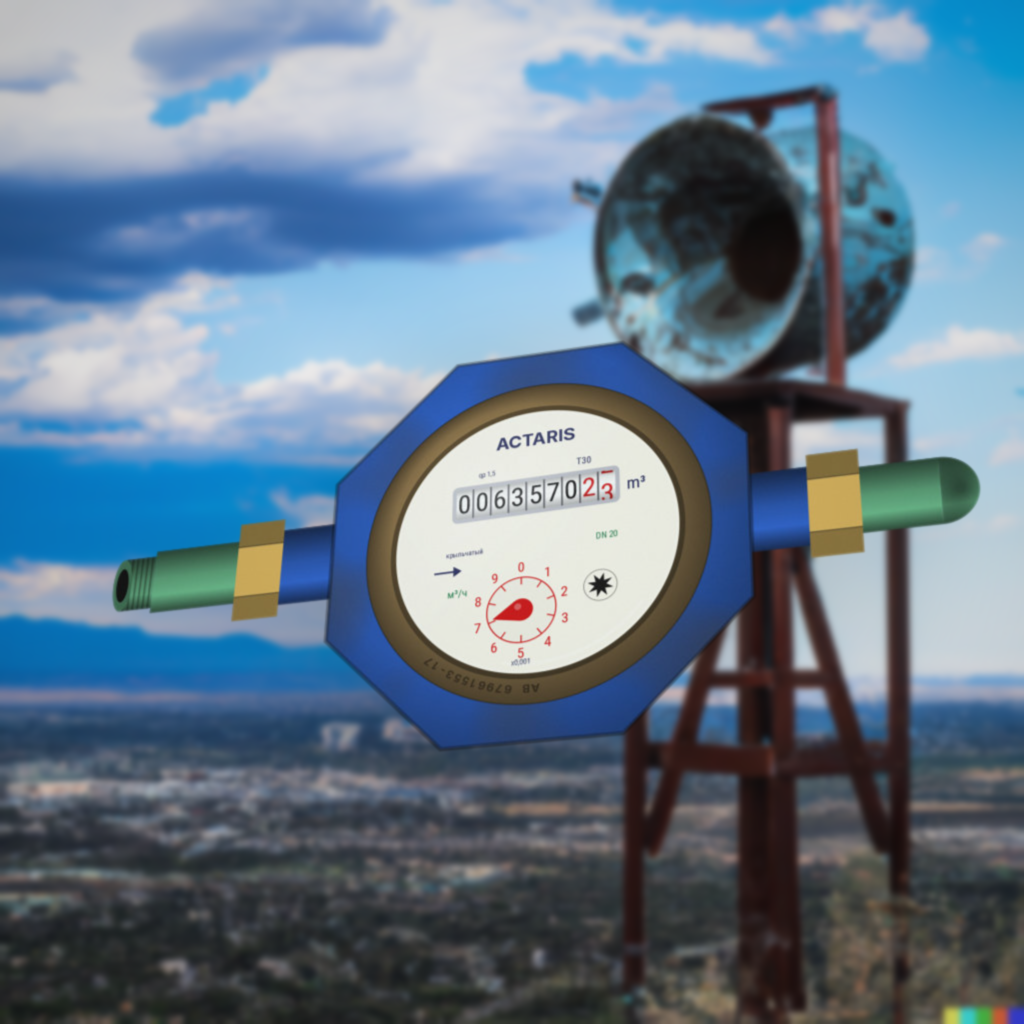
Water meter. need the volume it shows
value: 63570.227 m³
